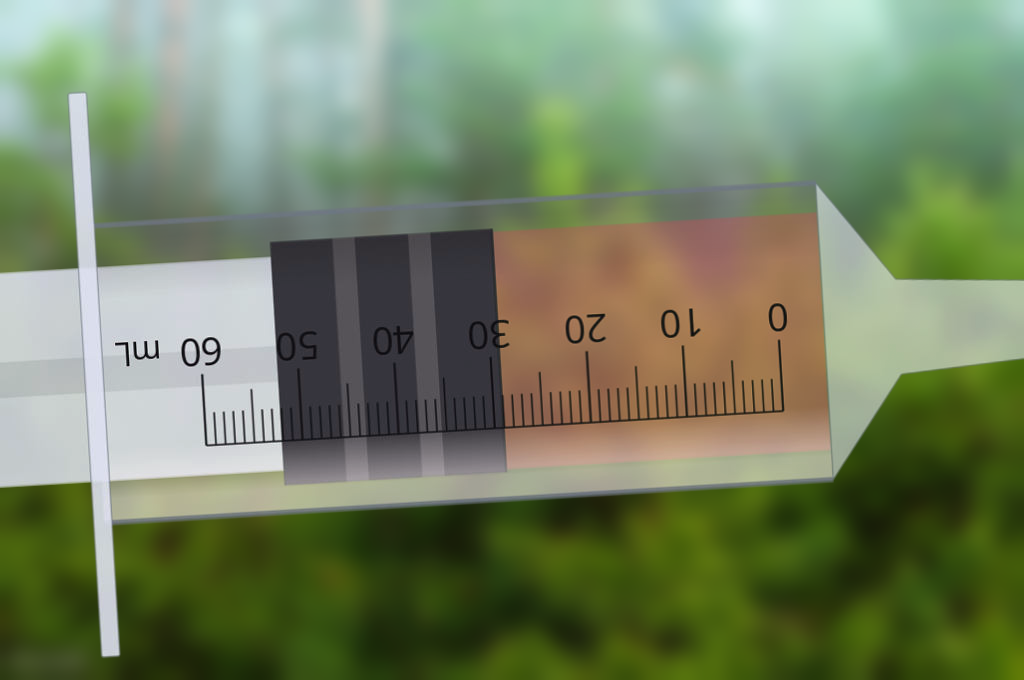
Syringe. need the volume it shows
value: 29 mL
